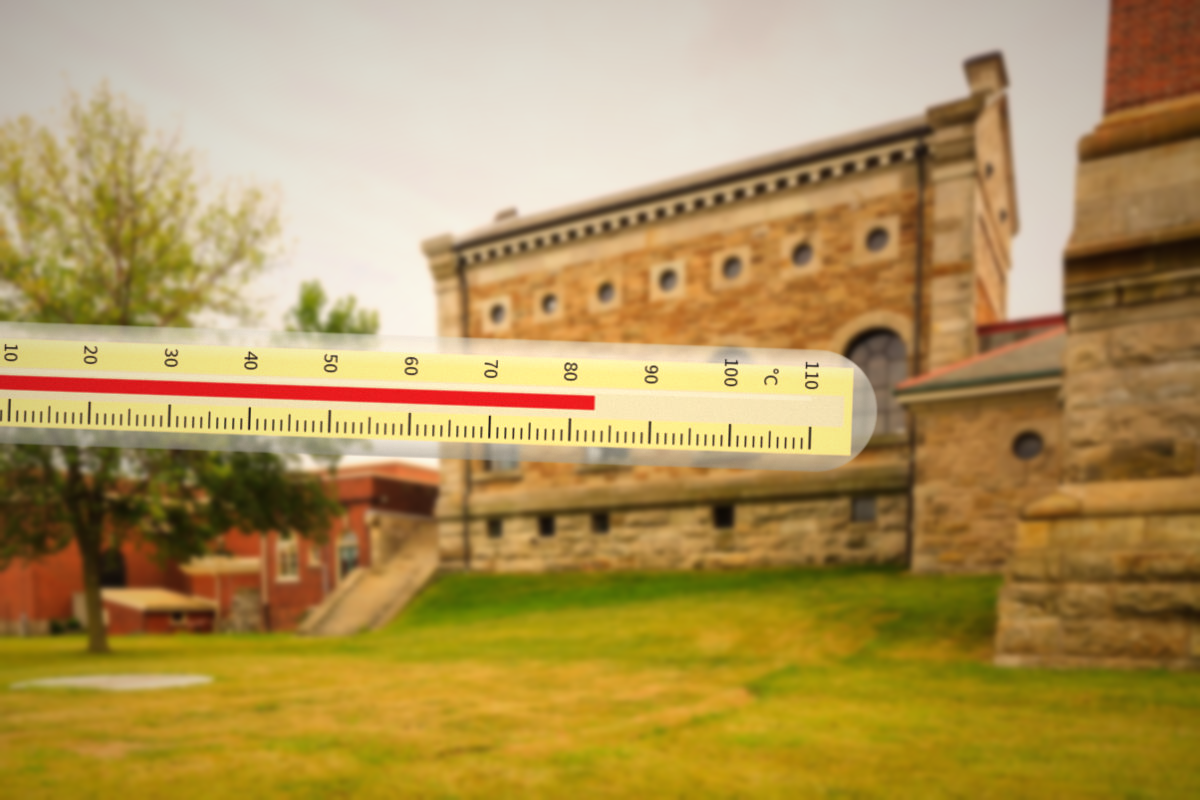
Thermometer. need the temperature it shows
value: 83 °C
